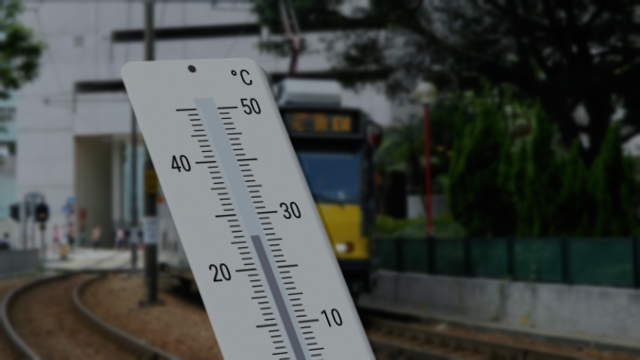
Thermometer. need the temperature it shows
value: 26 °C
